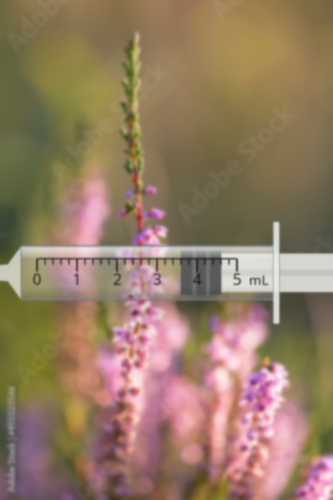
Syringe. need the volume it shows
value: 3.6 mL
